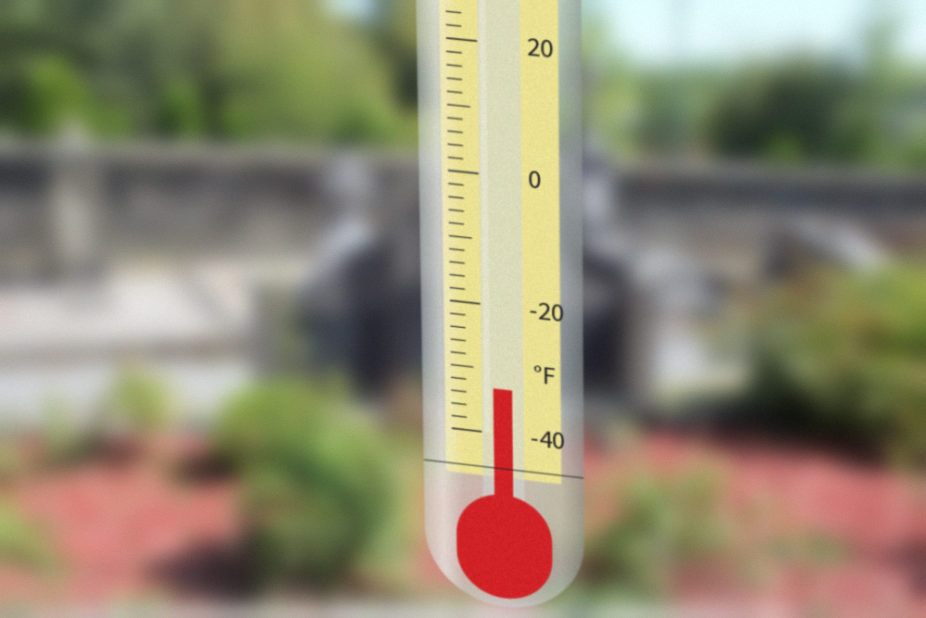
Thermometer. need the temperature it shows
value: -33 °F
